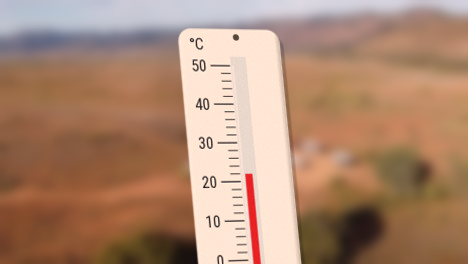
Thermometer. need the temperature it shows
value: 22 °C
